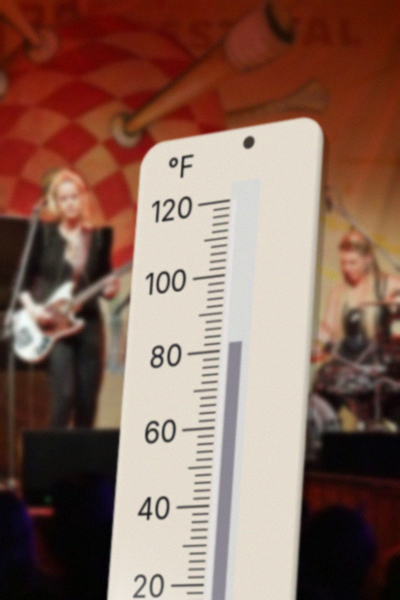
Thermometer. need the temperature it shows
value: 82 °F
